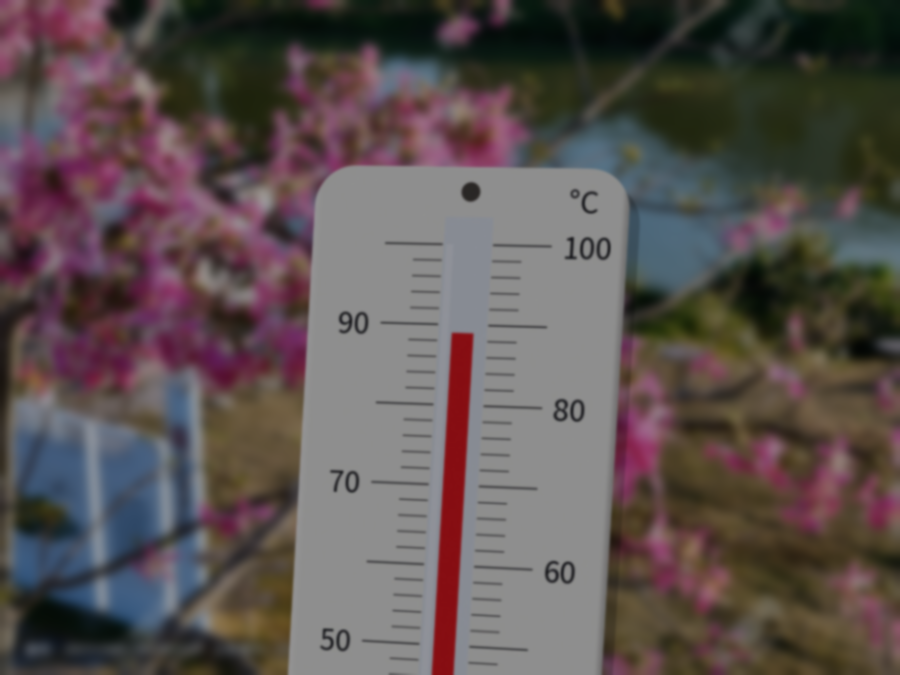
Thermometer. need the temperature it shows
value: 89 °C
